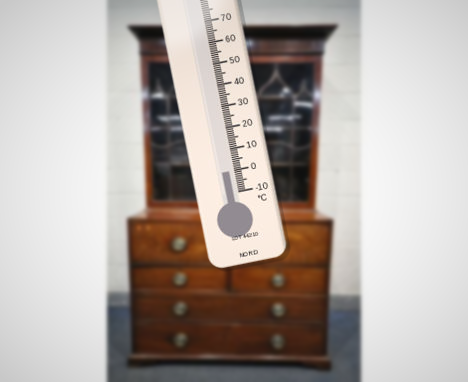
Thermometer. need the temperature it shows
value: 0 °C
